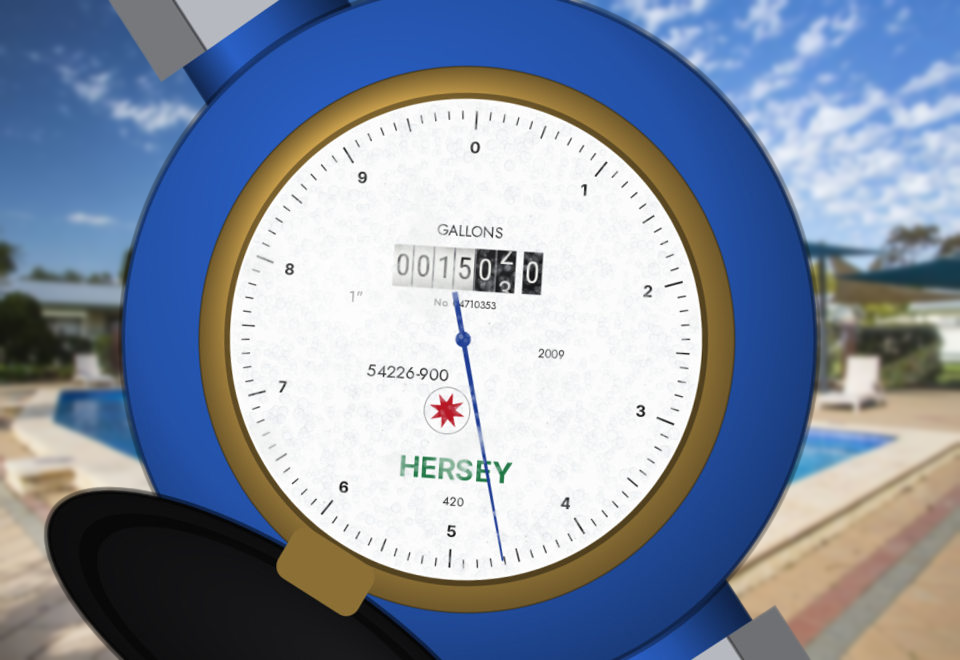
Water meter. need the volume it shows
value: 15024.6 gal
